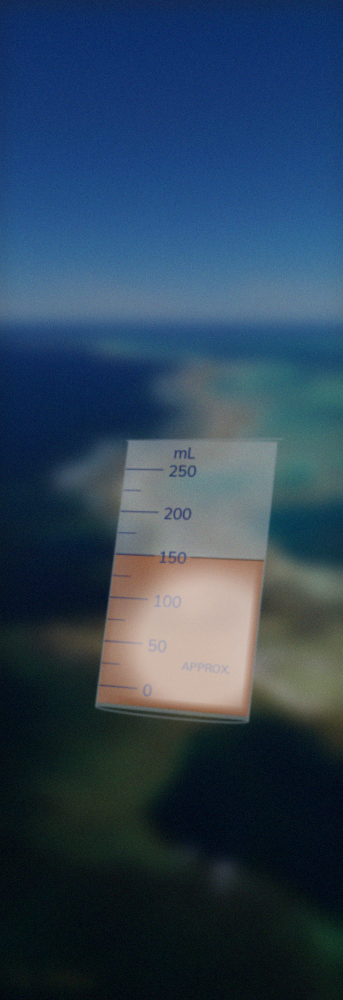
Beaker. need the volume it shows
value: 150 mL
